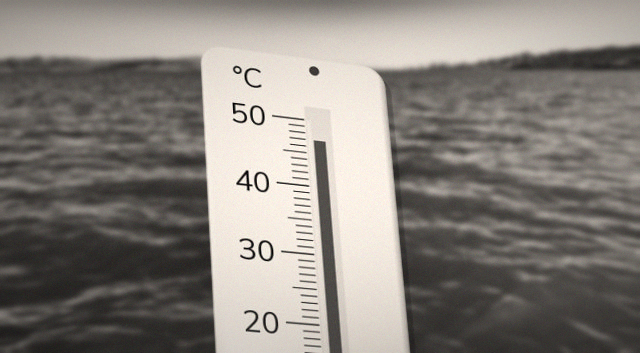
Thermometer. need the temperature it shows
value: 47 °C
